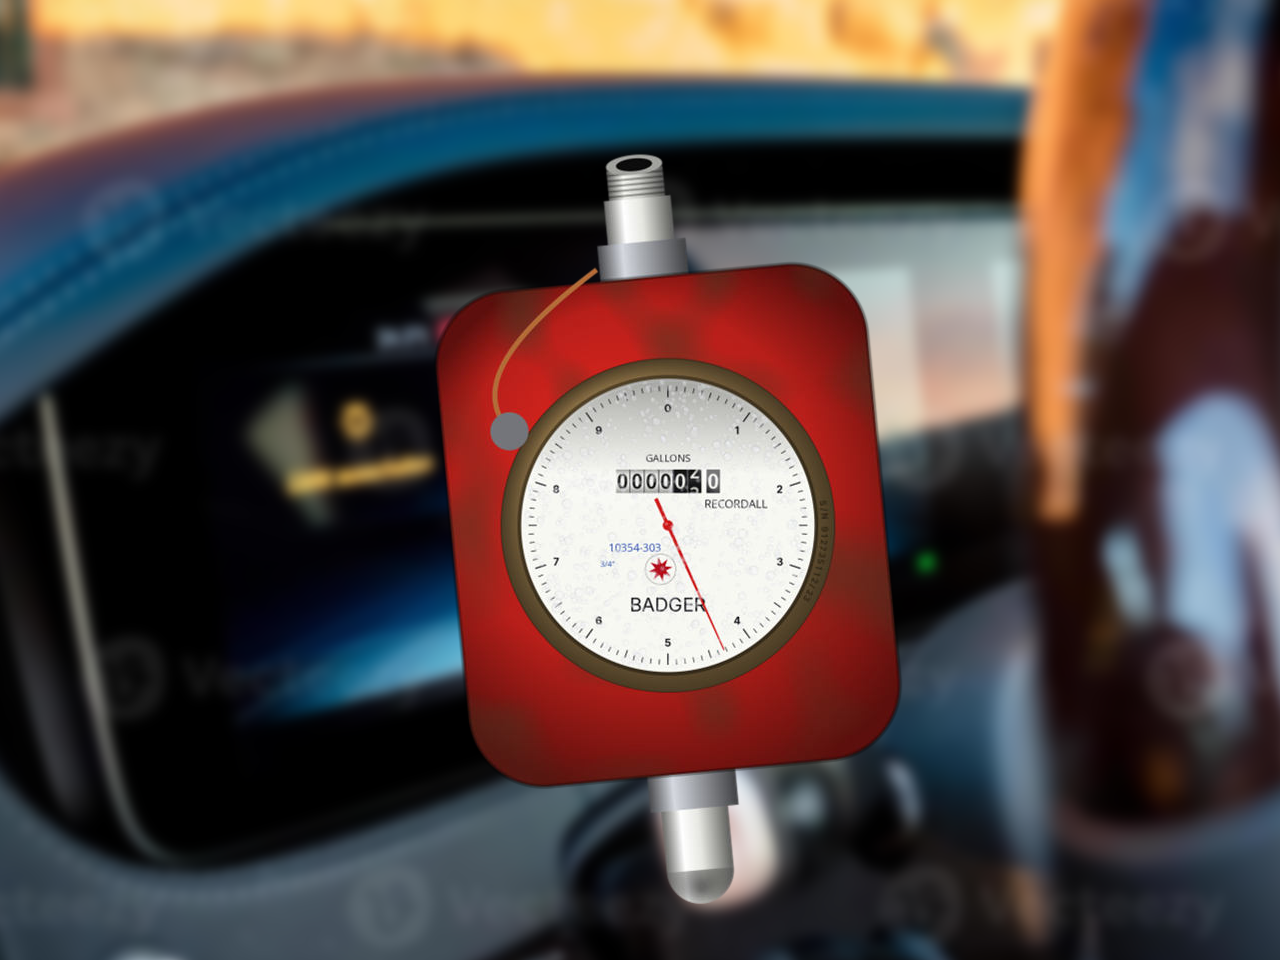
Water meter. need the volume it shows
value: 24.3 gal
